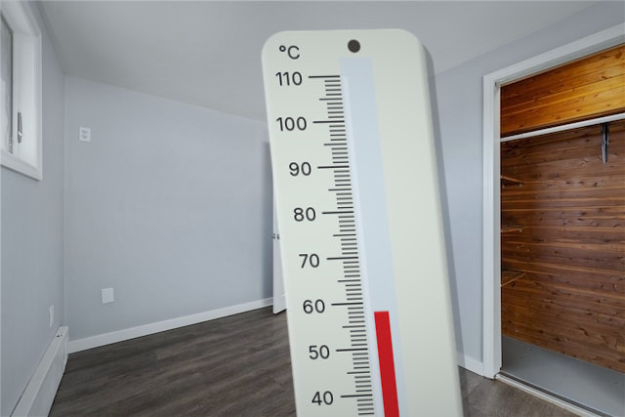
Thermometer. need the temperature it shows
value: 58 °C
